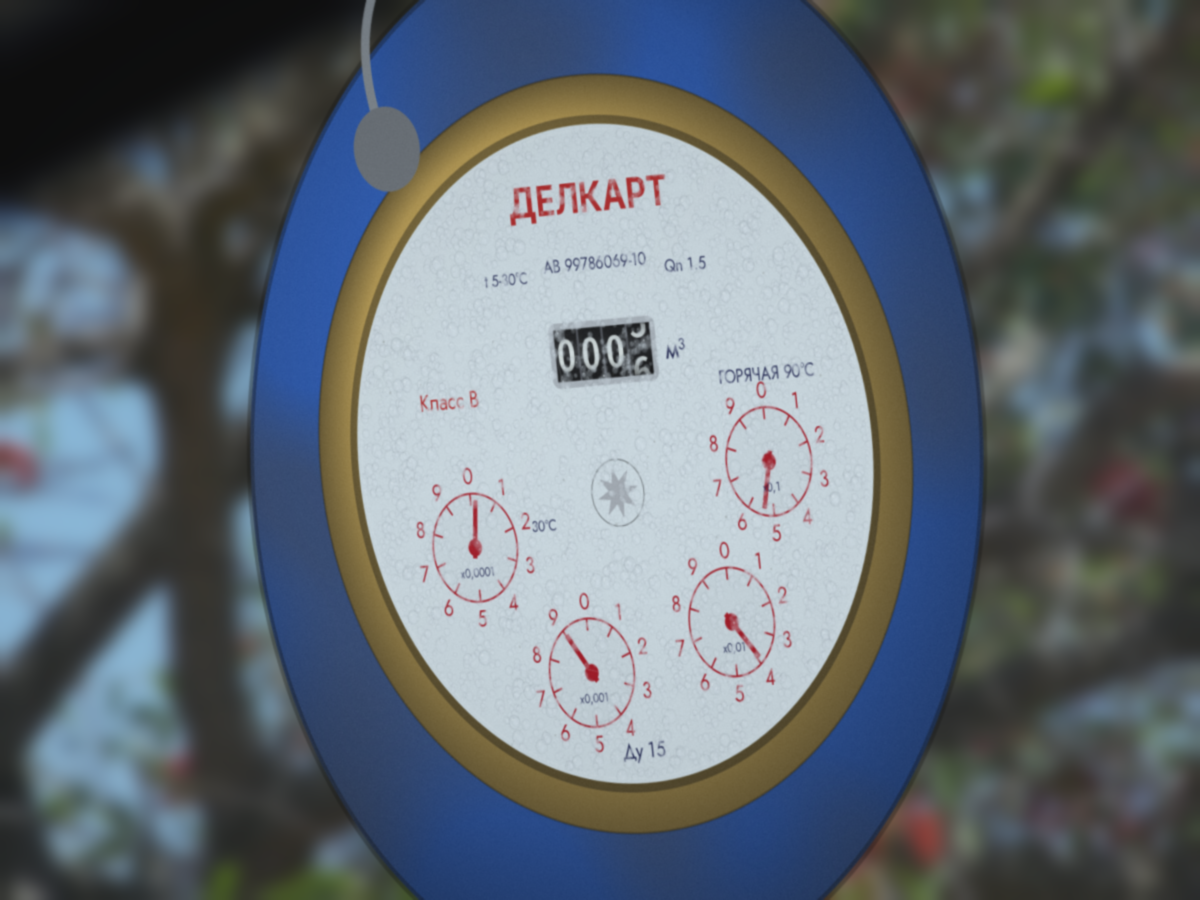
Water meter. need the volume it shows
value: 5.5390 m³
